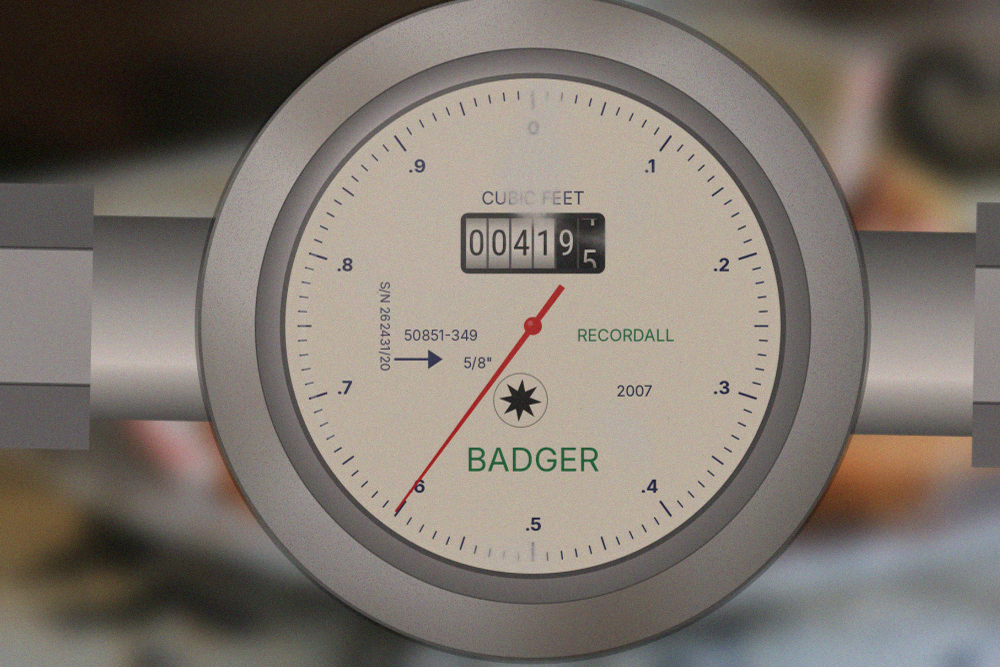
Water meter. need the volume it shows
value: 4194.60 ft³
